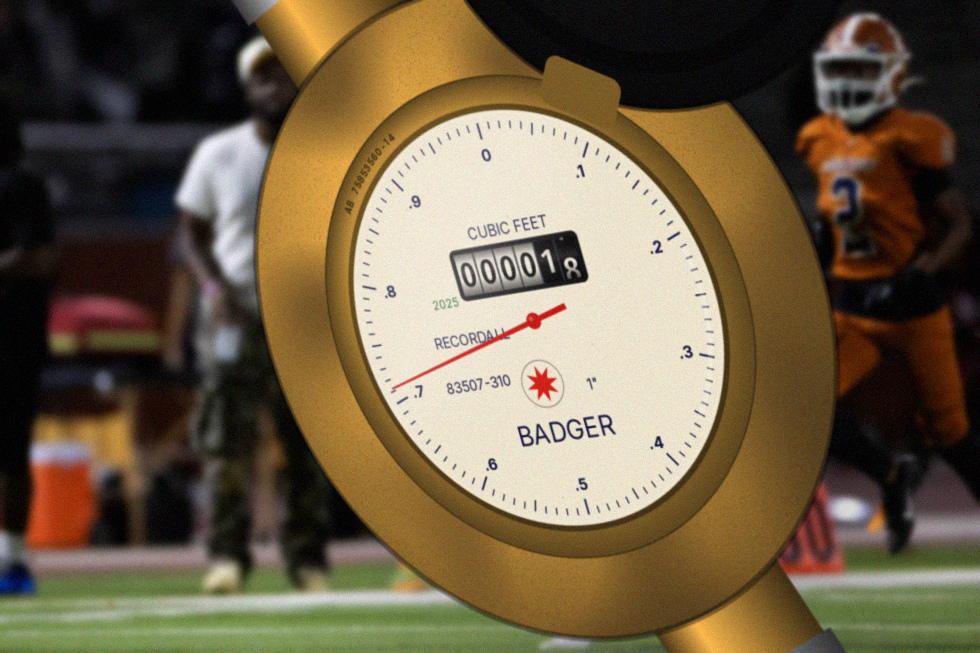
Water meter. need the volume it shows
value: 17.71 ft³
